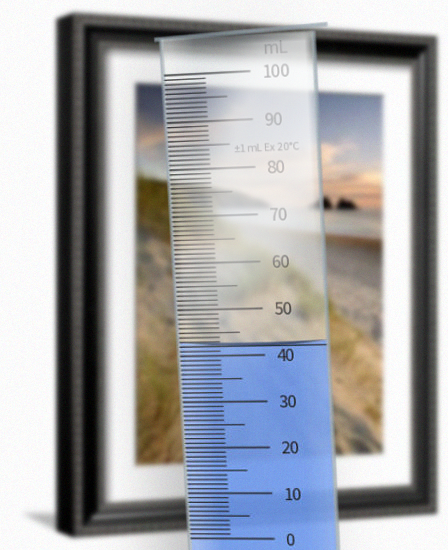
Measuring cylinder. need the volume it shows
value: 42 mL
